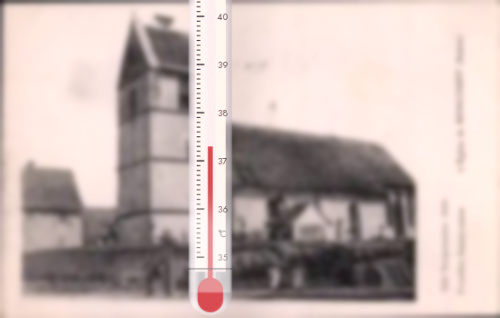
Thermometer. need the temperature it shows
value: 37.3 °C
